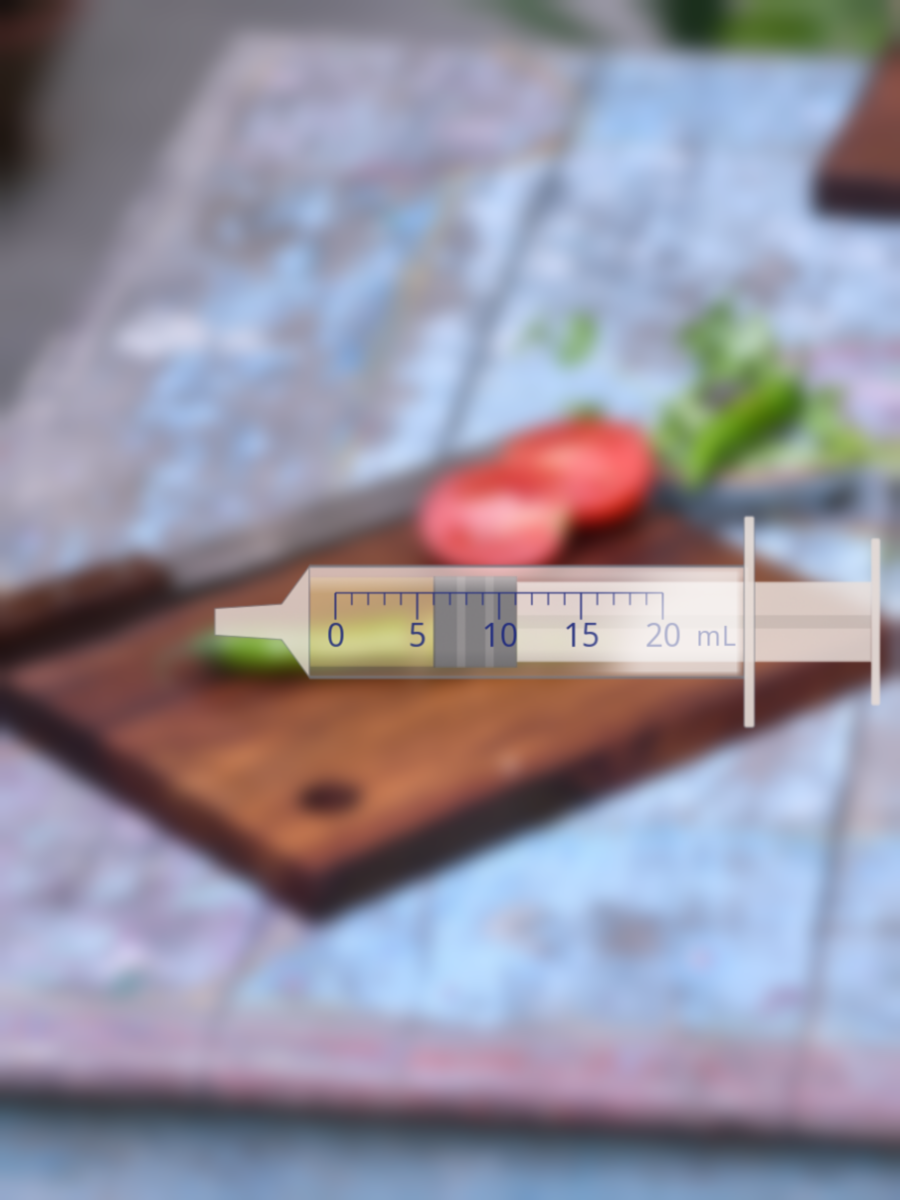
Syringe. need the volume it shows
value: 6 mL
